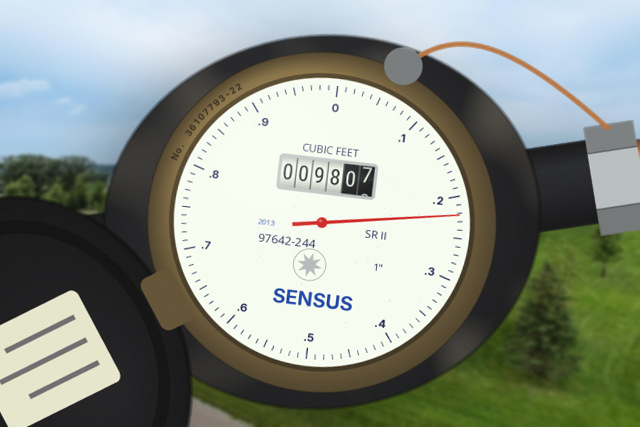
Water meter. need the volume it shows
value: 9807.22 ft³
